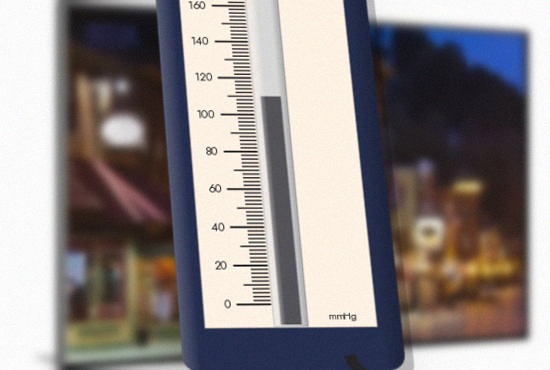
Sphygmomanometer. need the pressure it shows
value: 110 mmHg
